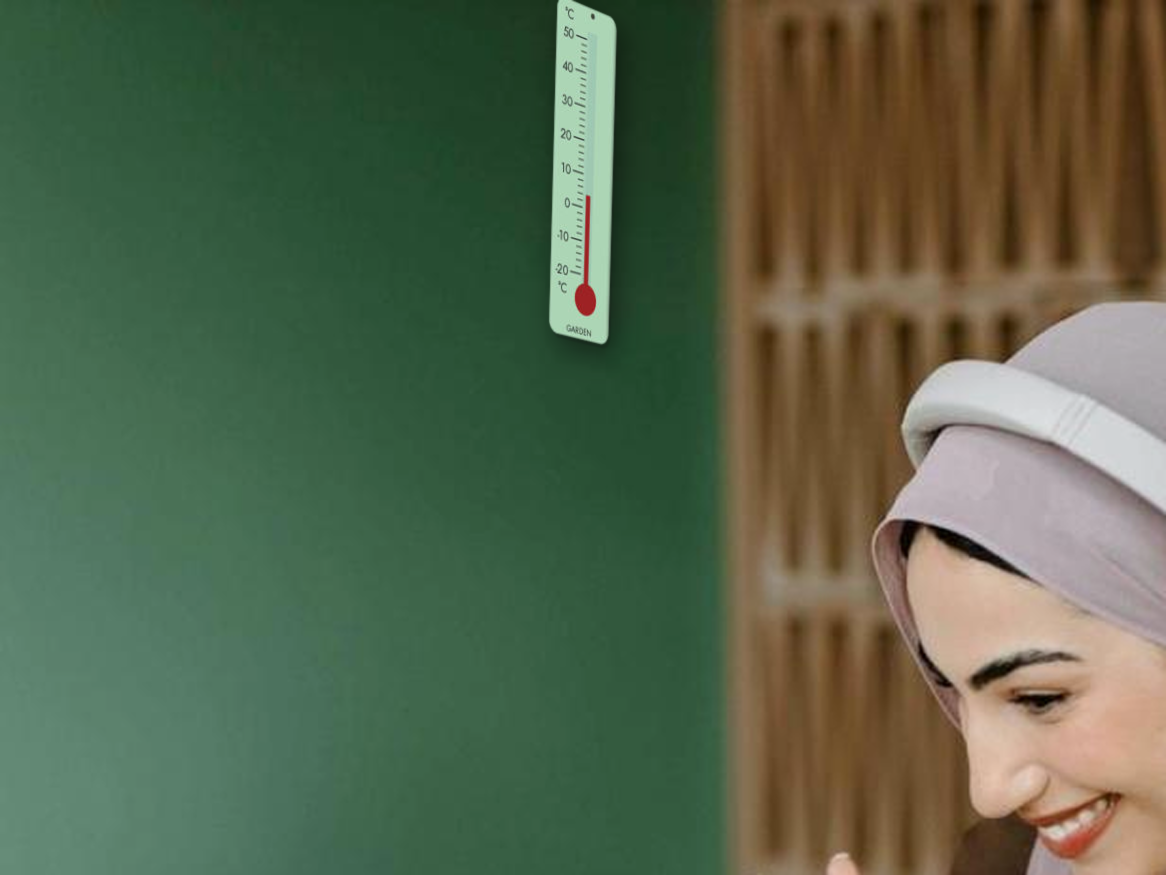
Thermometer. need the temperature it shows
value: 4 °C
